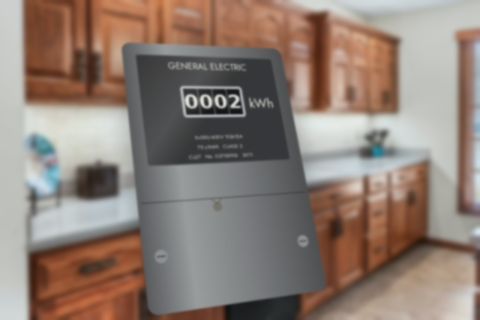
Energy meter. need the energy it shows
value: 2 kWh
